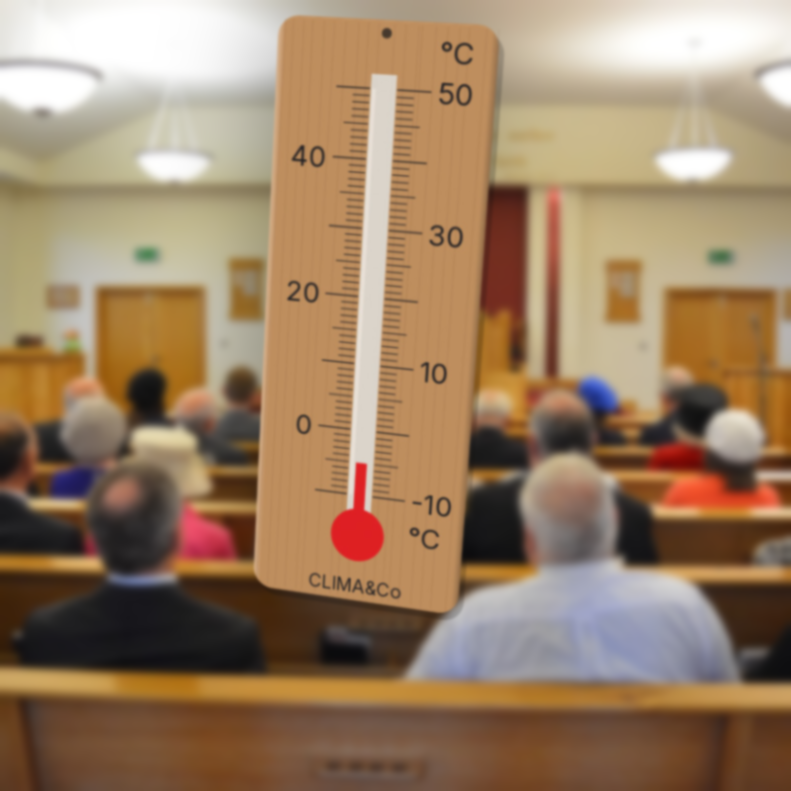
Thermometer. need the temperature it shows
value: -5 °C
